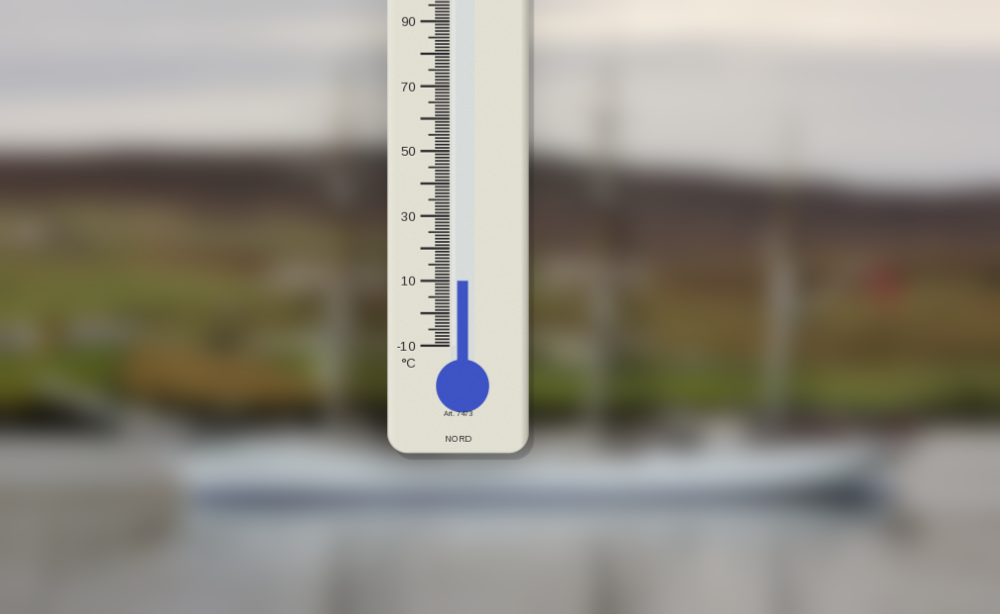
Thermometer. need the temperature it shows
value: 10 °C
